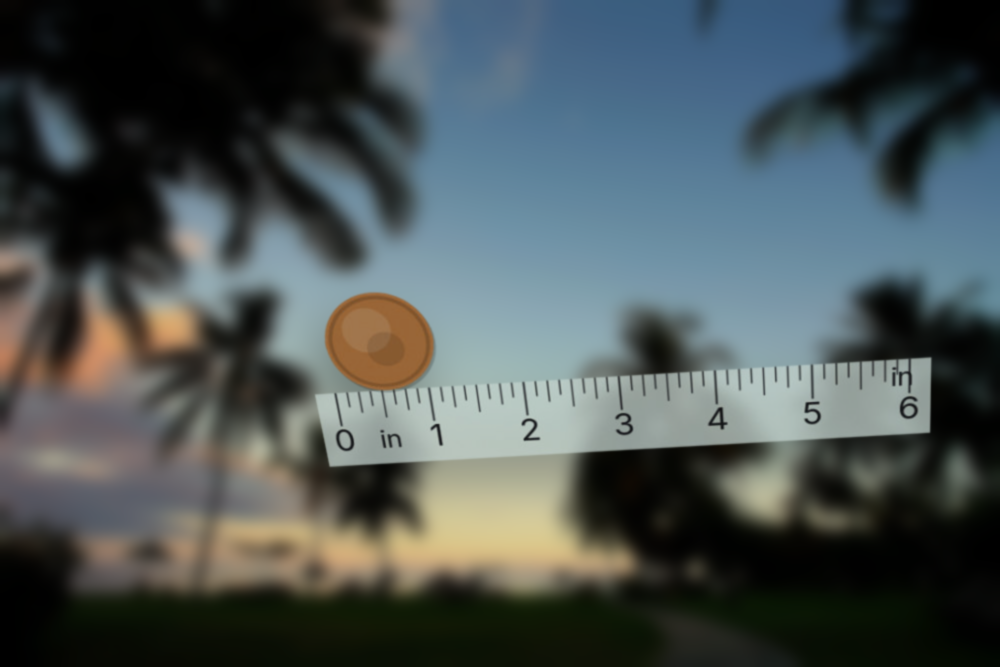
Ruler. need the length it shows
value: 1.125 in
